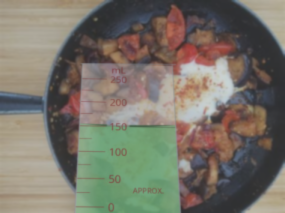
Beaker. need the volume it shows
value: 150 mL
